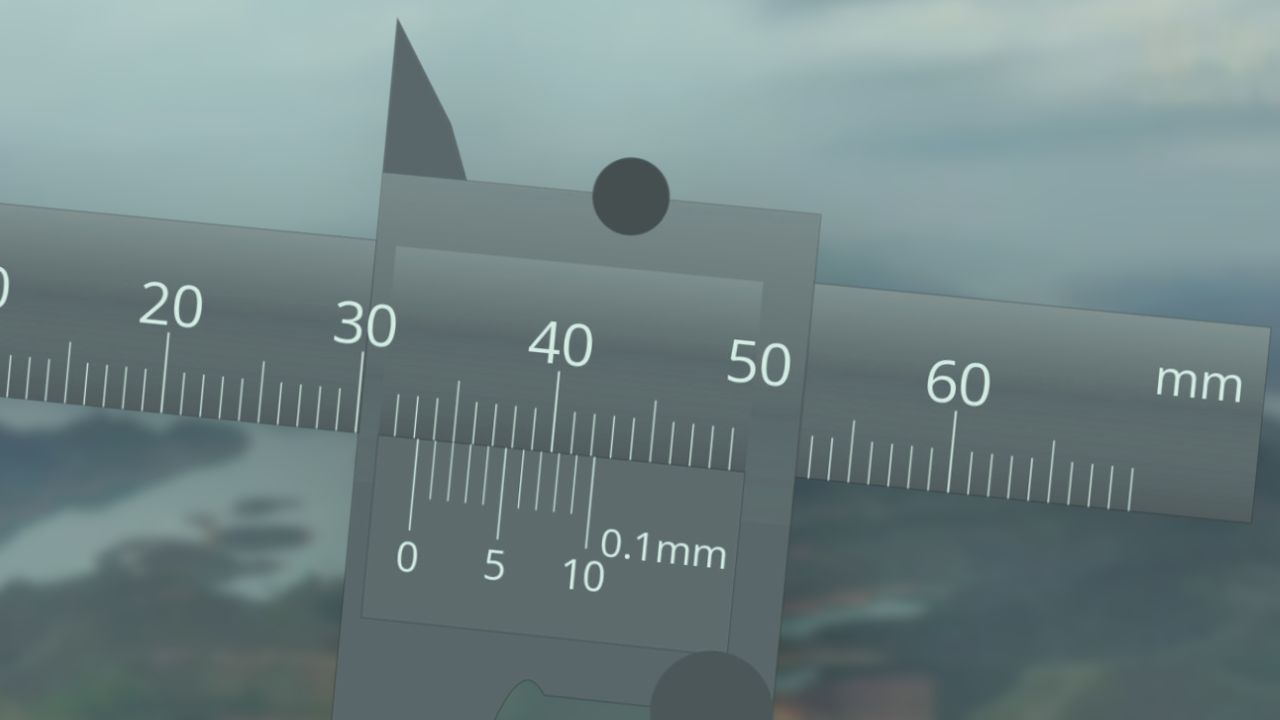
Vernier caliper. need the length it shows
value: 33.2 mm
